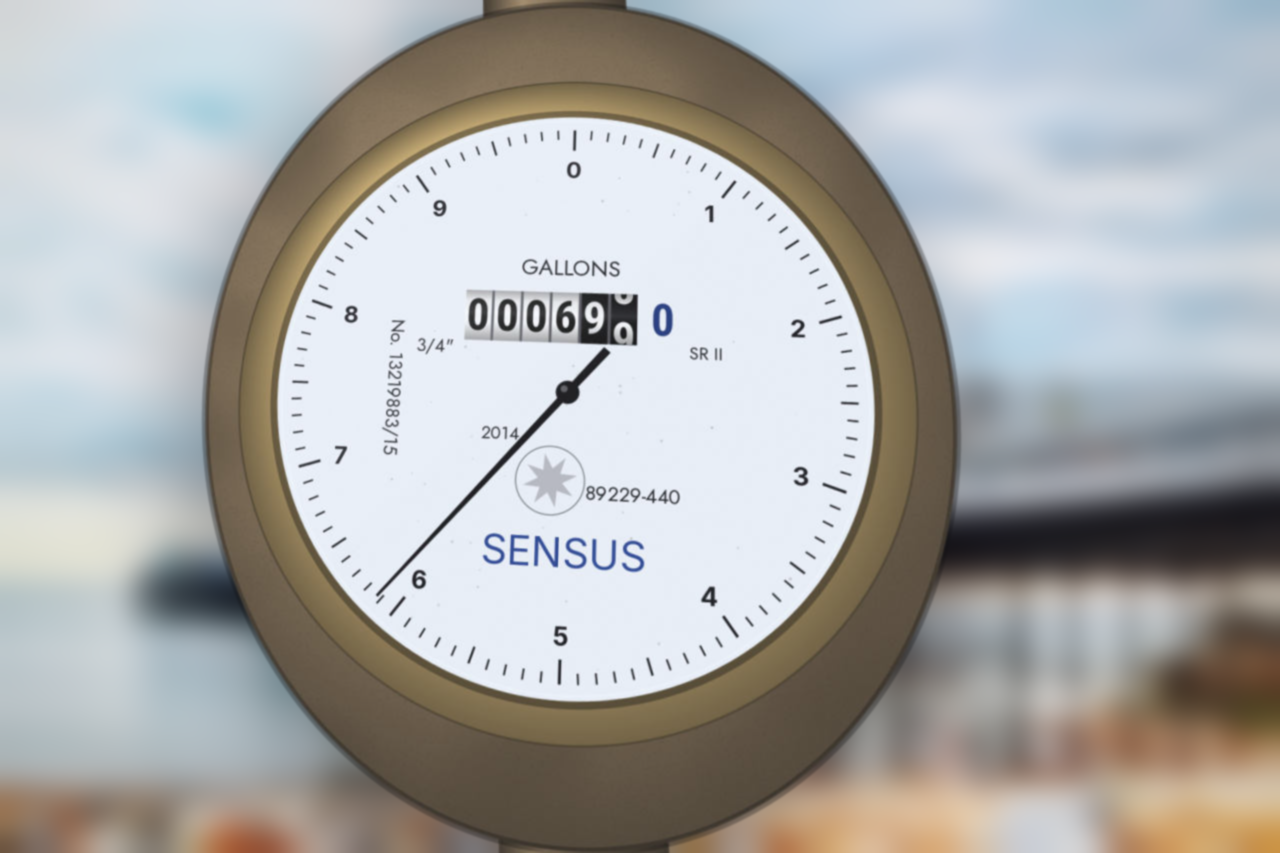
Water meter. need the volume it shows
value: 6986.1 gal
